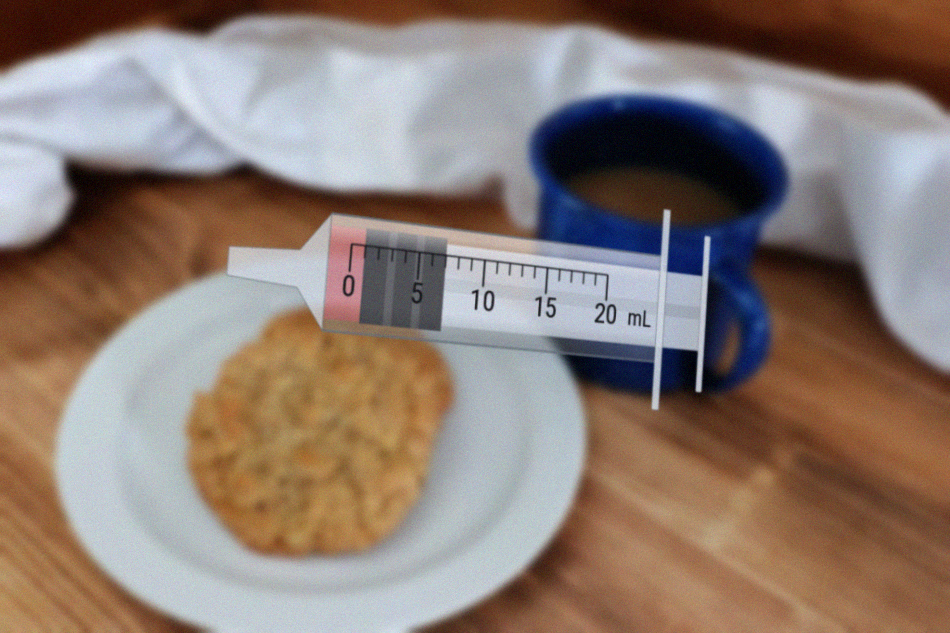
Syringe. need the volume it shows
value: 1 mL
